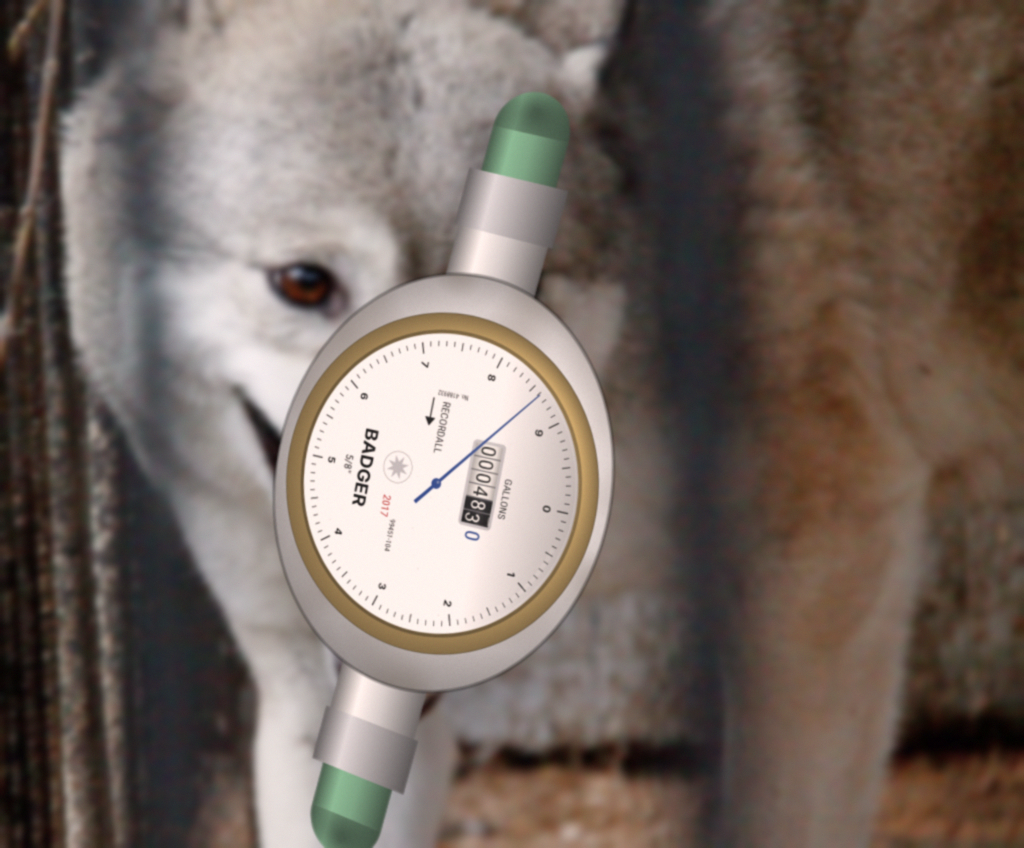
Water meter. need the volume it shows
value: 4828.6 gal
